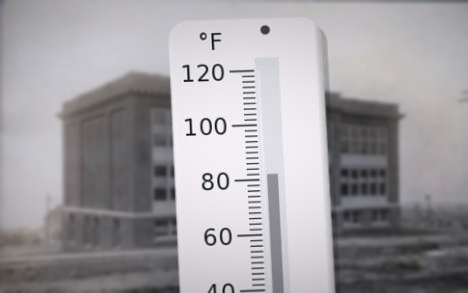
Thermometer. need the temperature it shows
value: 82 °F
